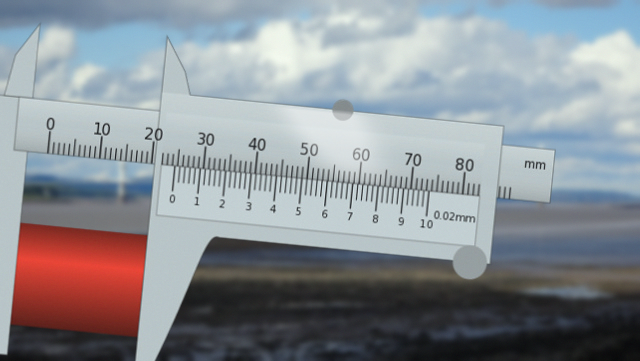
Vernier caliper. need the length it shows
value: 24.5 mm
